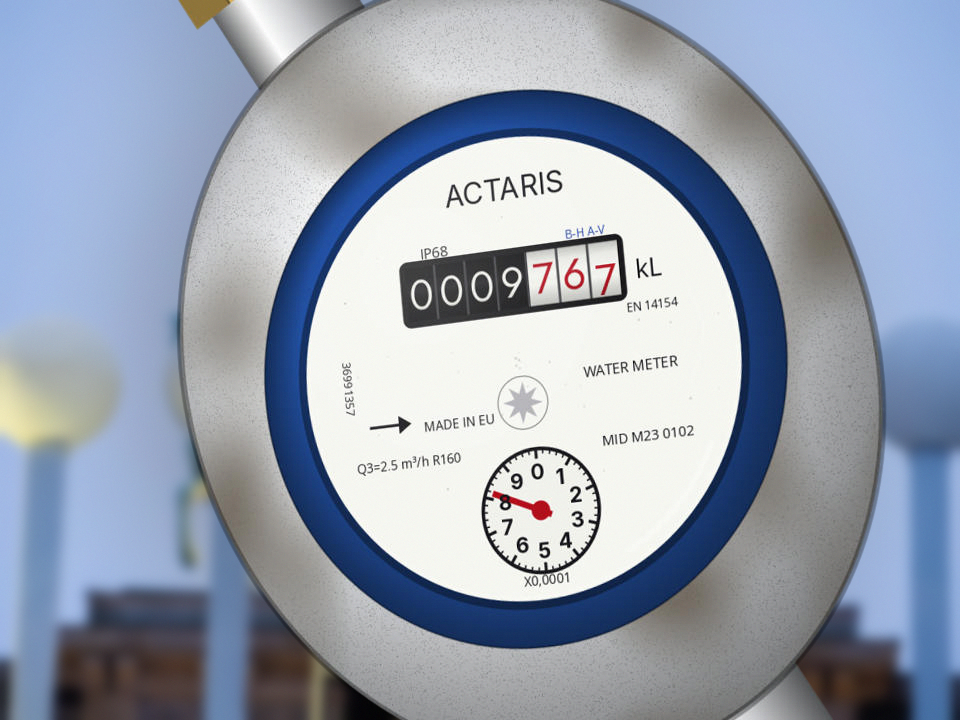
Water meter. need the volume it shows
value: 9.7668 kL
